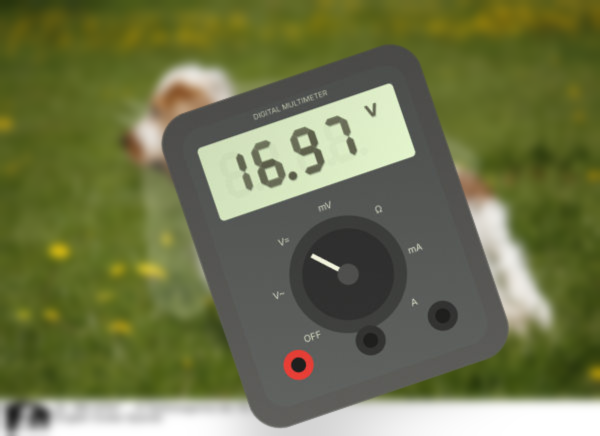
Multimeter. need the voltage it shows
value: 16.97 V
